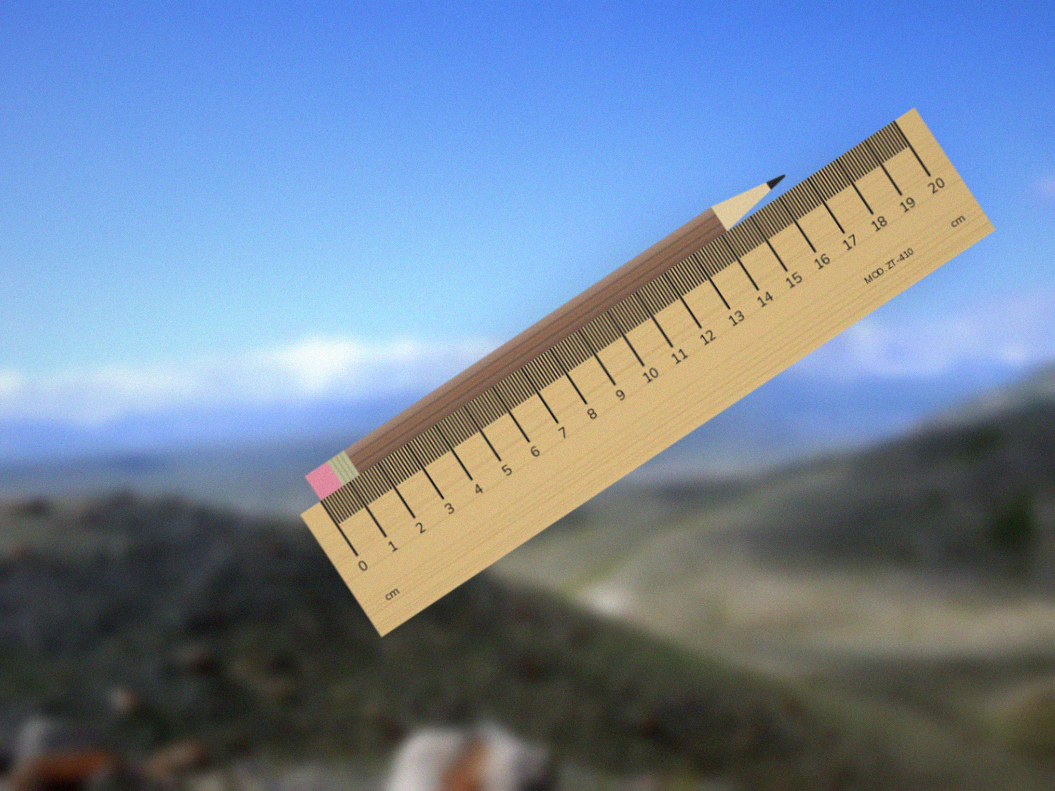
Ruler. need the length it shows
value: 16.5 cm
